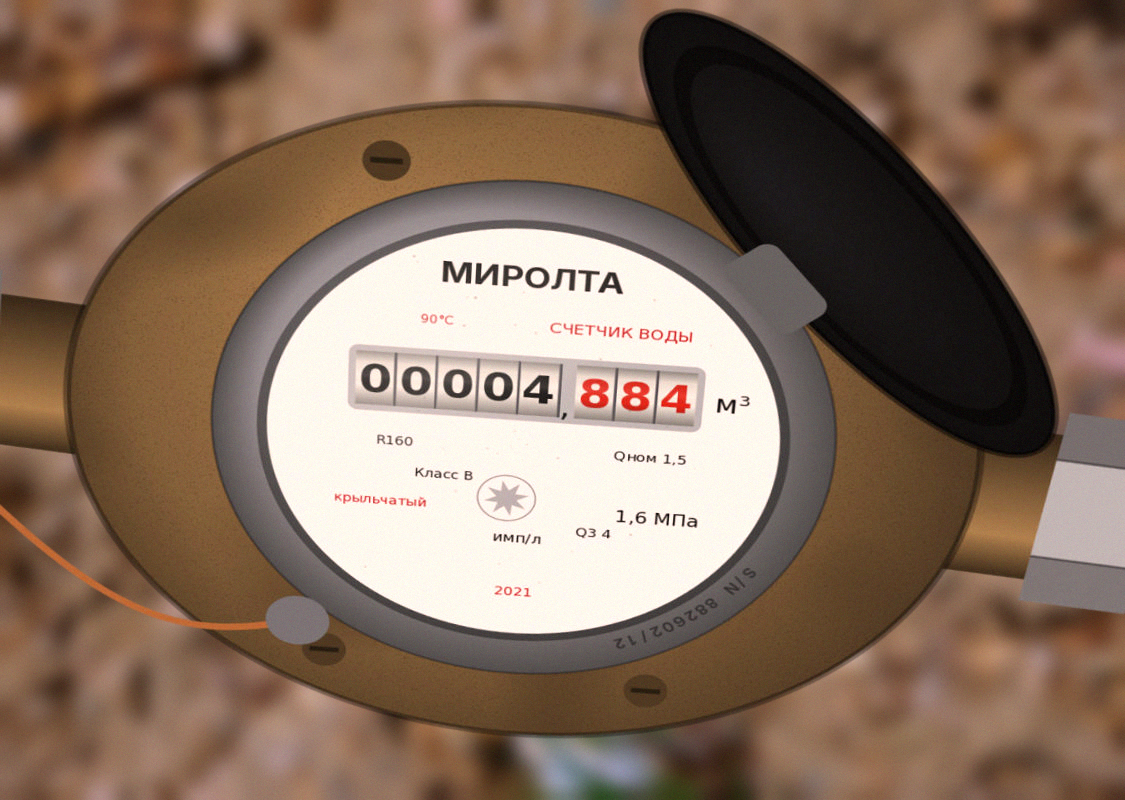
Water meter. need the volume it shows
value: 4.884 m³
